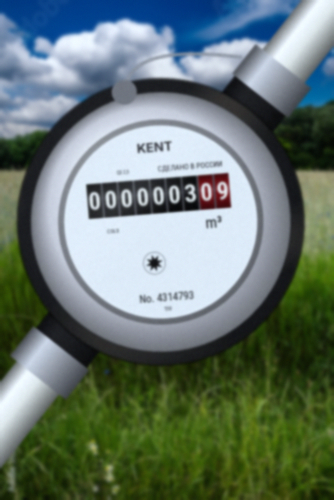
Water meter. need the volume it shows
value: 3.09 m³
